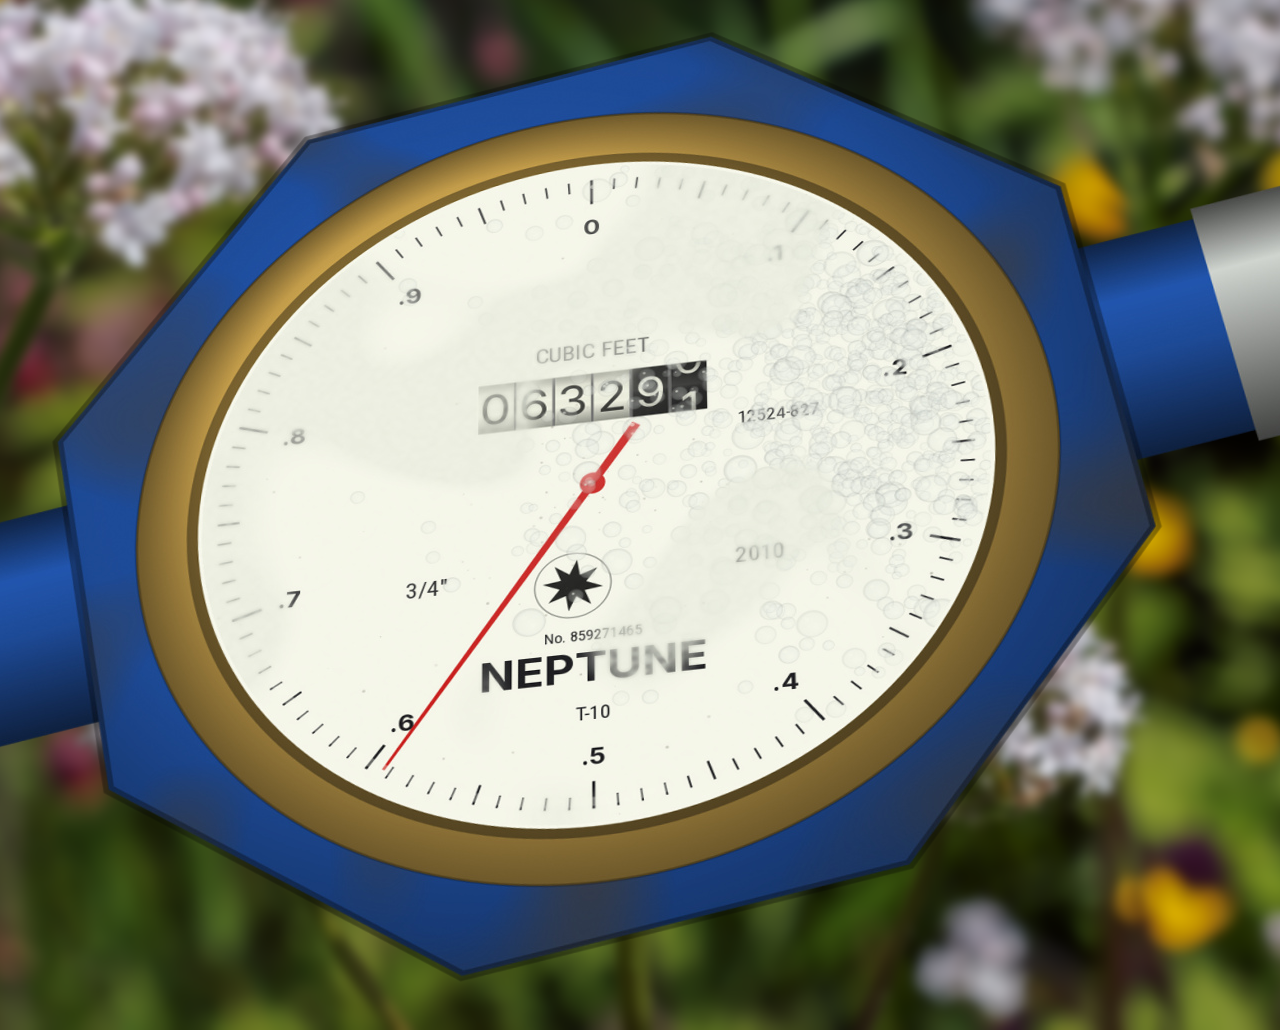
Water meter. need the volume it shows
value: 63290.59 ft³
